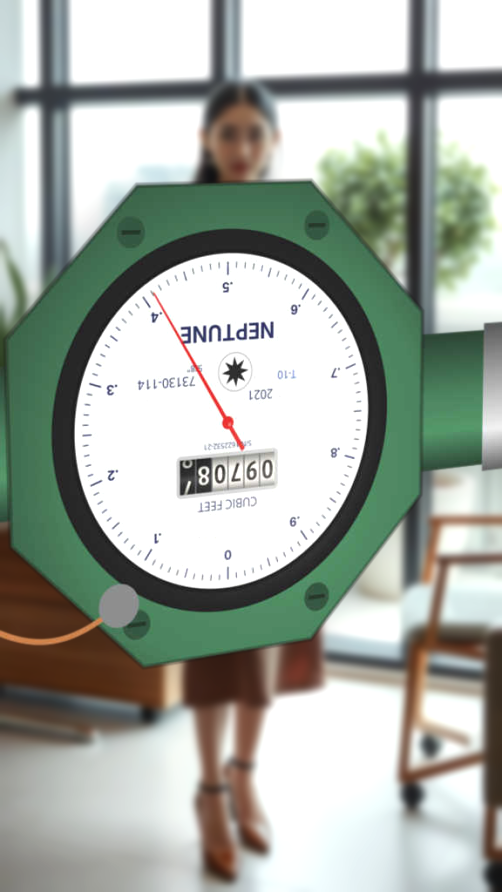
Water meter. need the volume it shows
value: 97087.41 ft³
